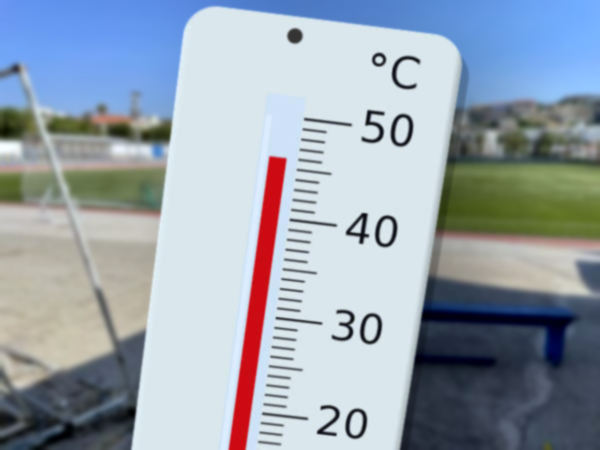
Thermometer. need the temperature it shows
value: 46 °C
